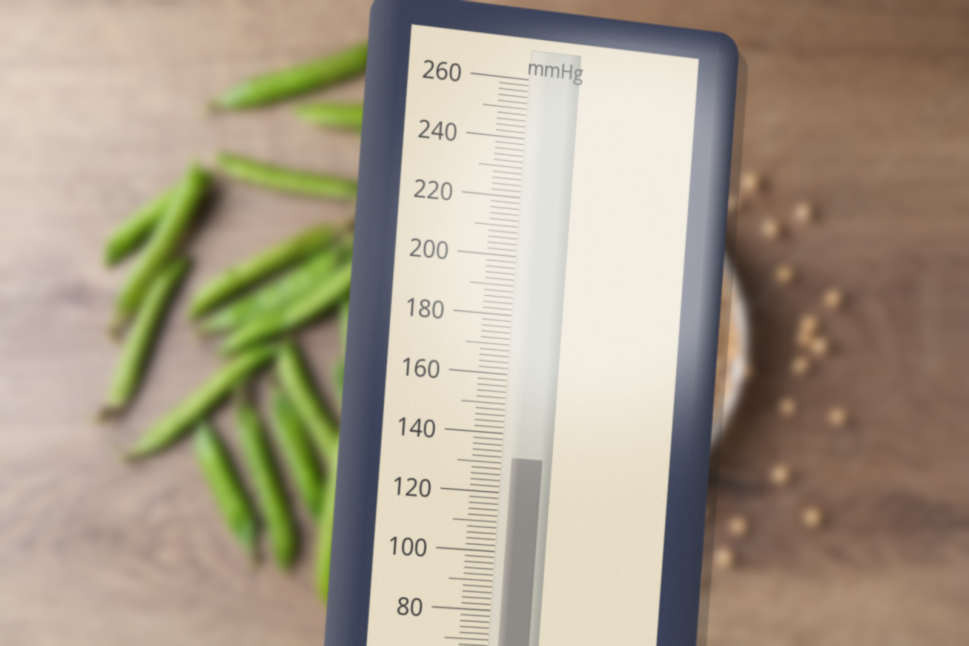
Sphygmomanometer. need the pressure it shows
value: 132 mmHg
